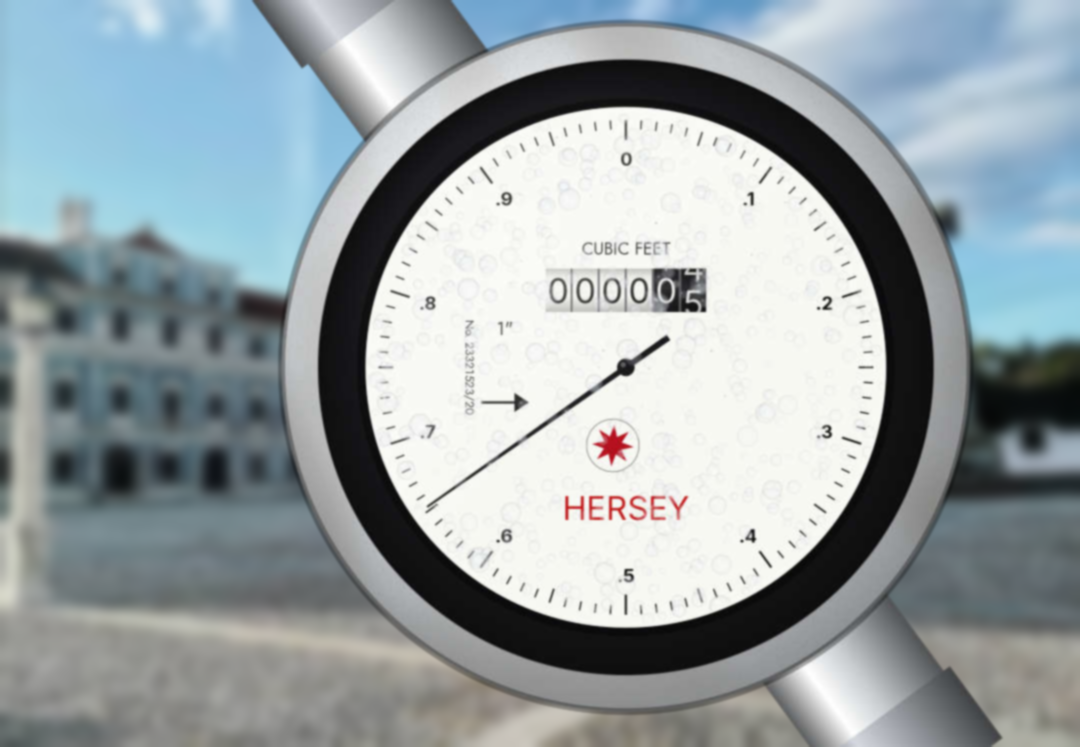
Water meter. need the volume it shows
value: 4.65 ft³
